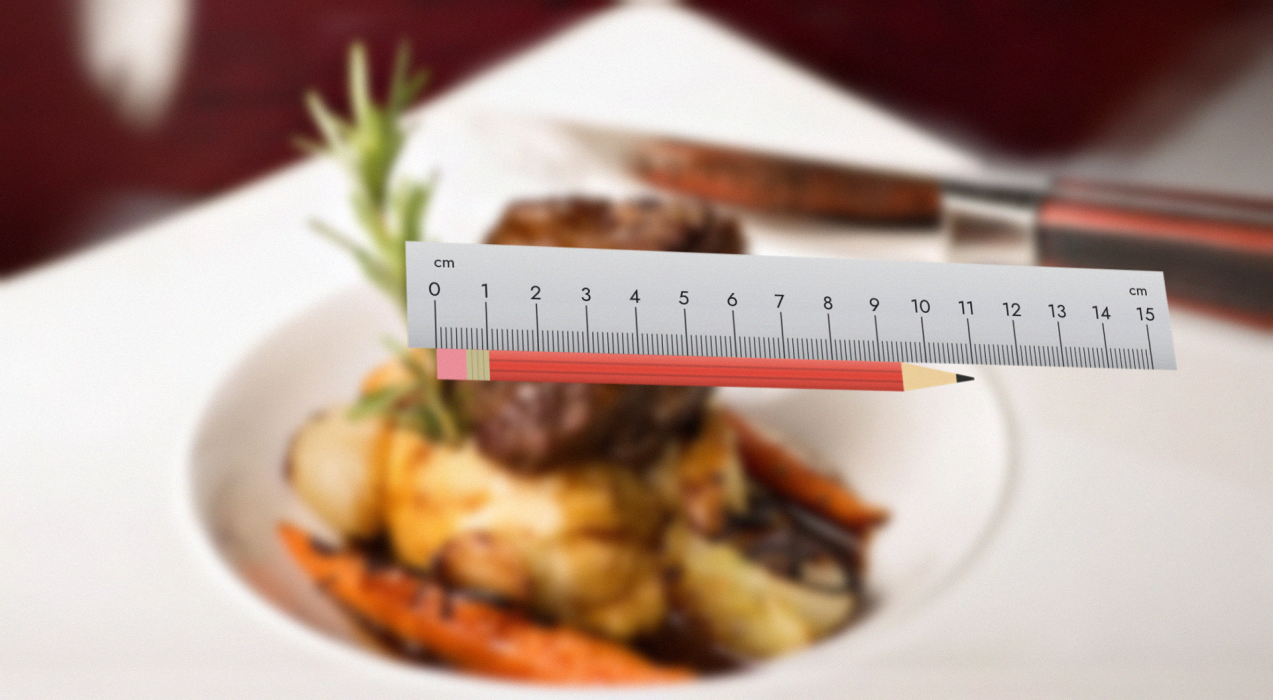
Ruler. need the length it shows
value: 11 cm
